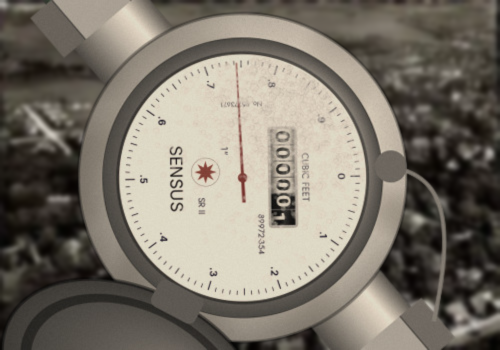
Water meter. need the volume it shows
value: 0.74 ft³
